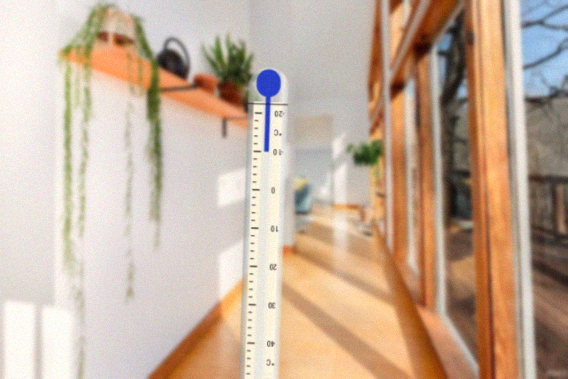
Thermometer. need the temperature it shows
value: -10 °C
